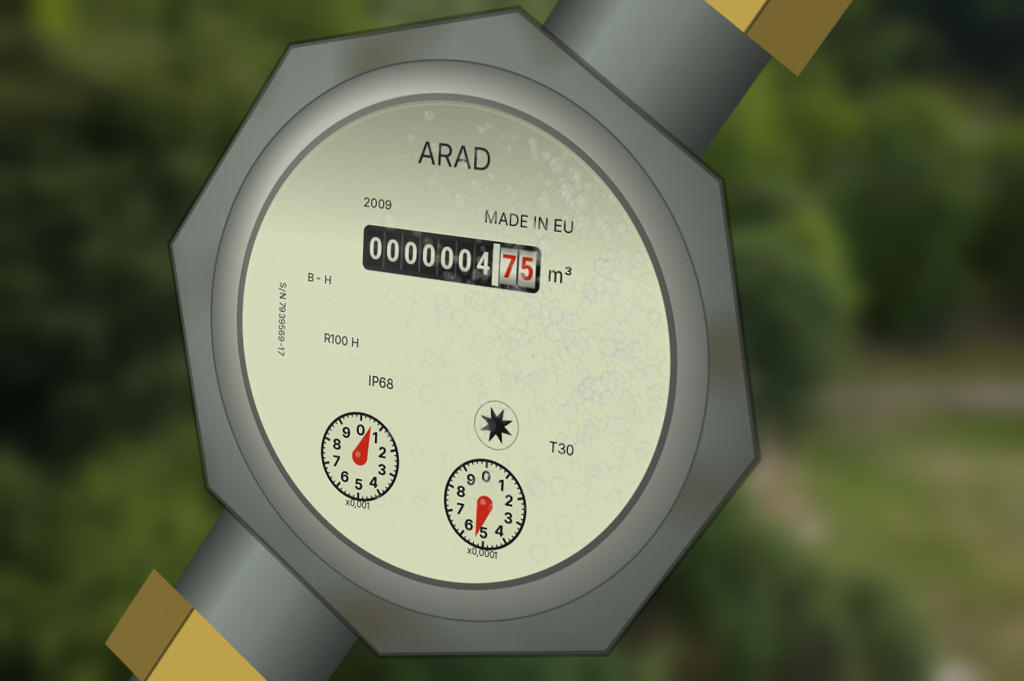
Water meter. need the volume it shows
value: 4.7505 m³
